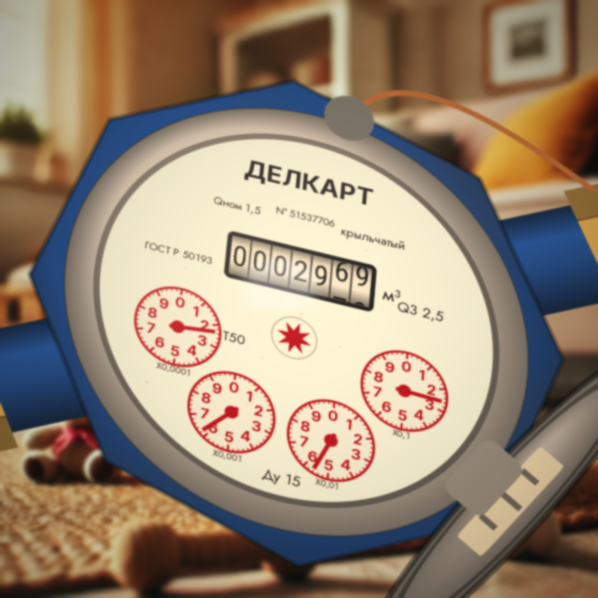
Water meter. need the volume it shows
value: 2969.2562 m³
